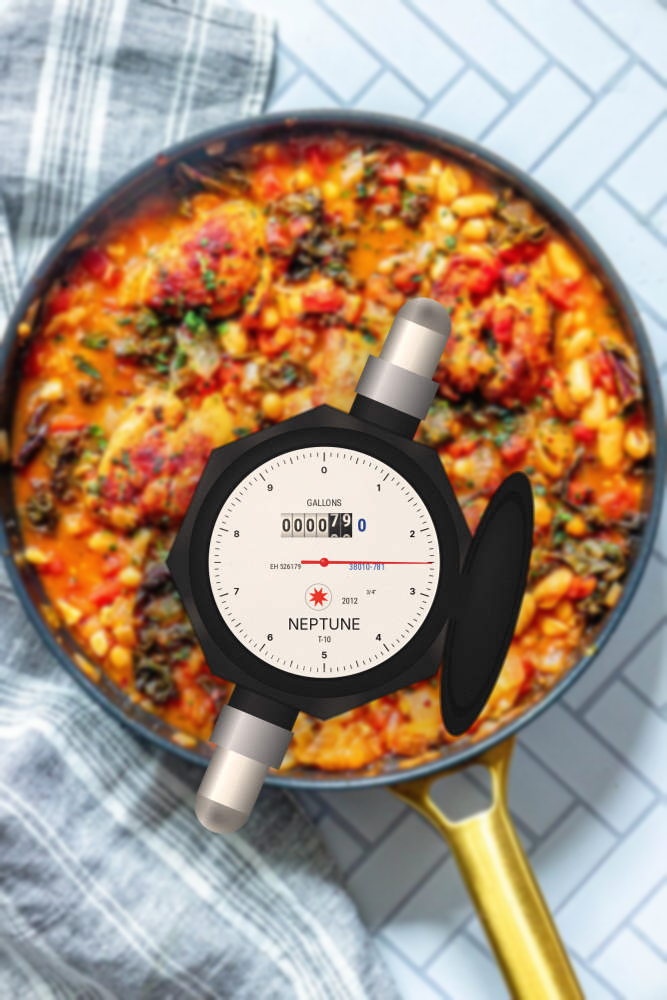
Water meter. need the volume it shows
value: 792.5 gal
